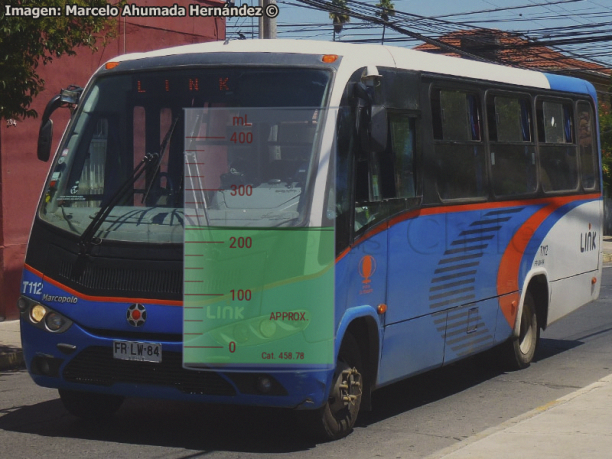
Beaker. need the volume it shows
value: 225 mL
